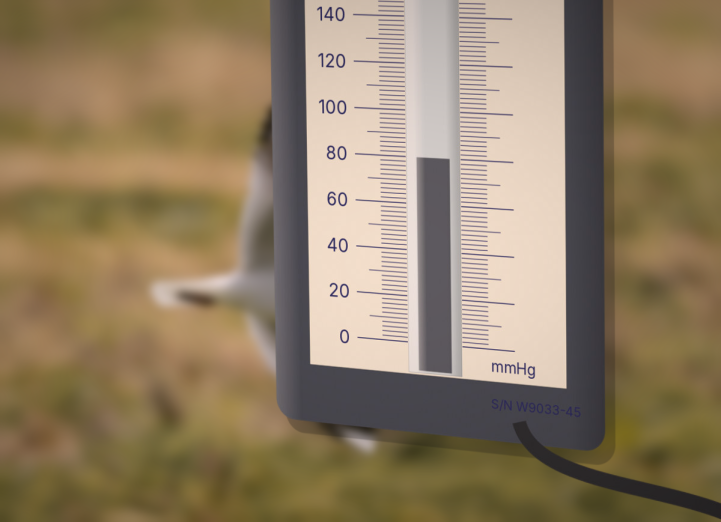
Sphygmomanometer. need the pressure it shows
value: 80 mmHg
